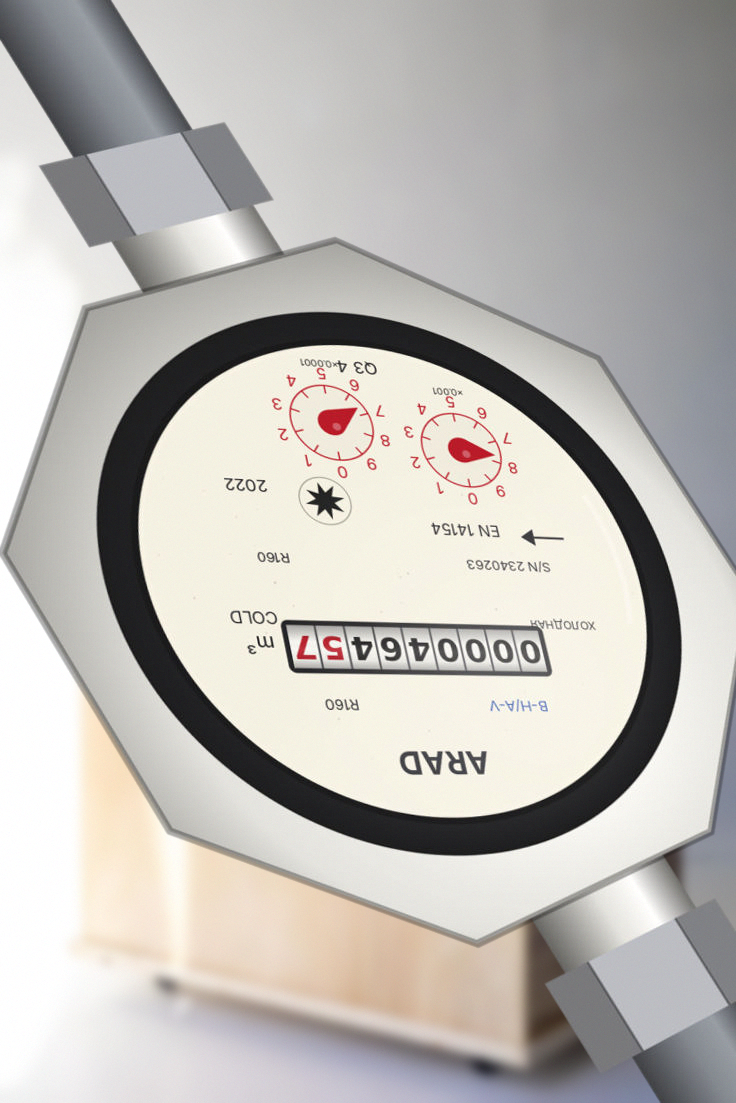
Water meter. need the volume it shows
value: 464.5776 m³
